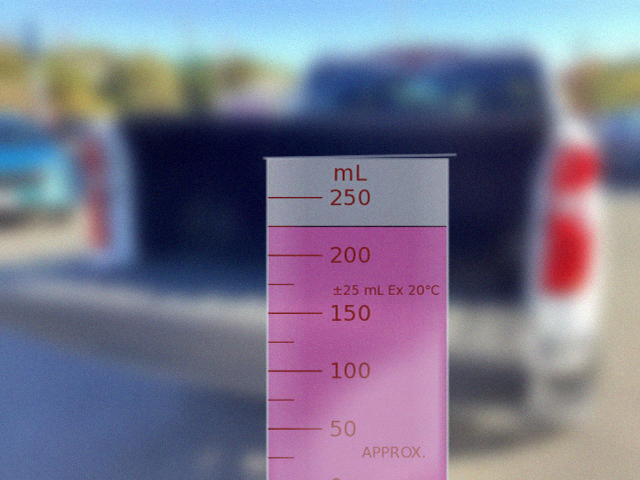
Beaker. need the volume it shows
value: 225 mL
